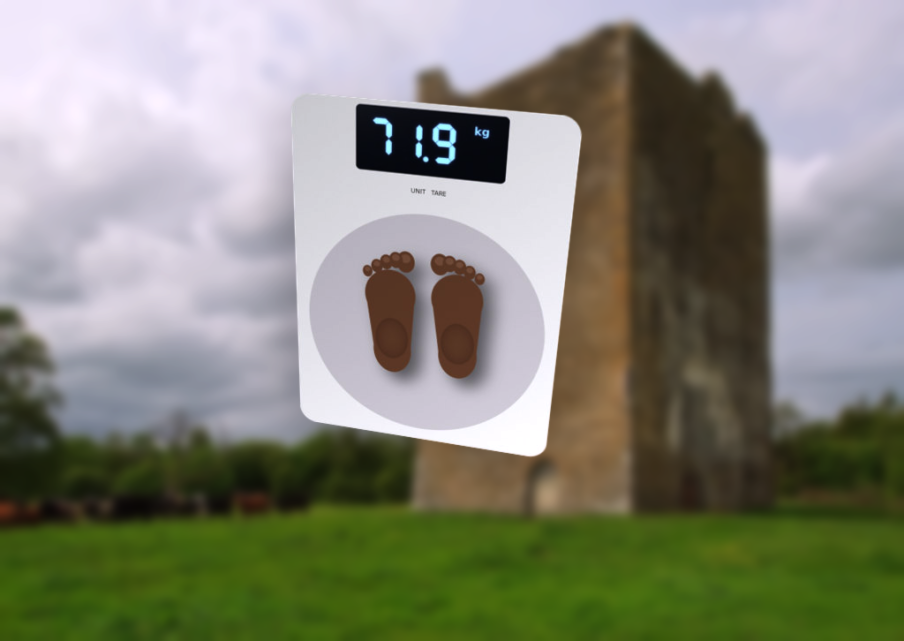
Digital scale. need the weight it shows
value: 71.9 kg
